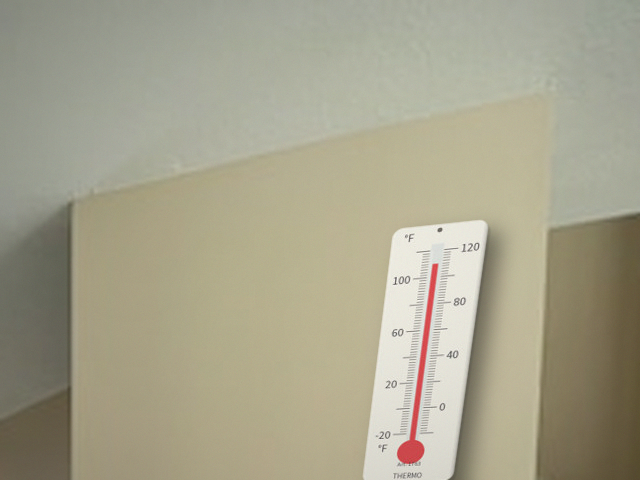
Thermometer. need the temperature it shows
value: 110 °F
